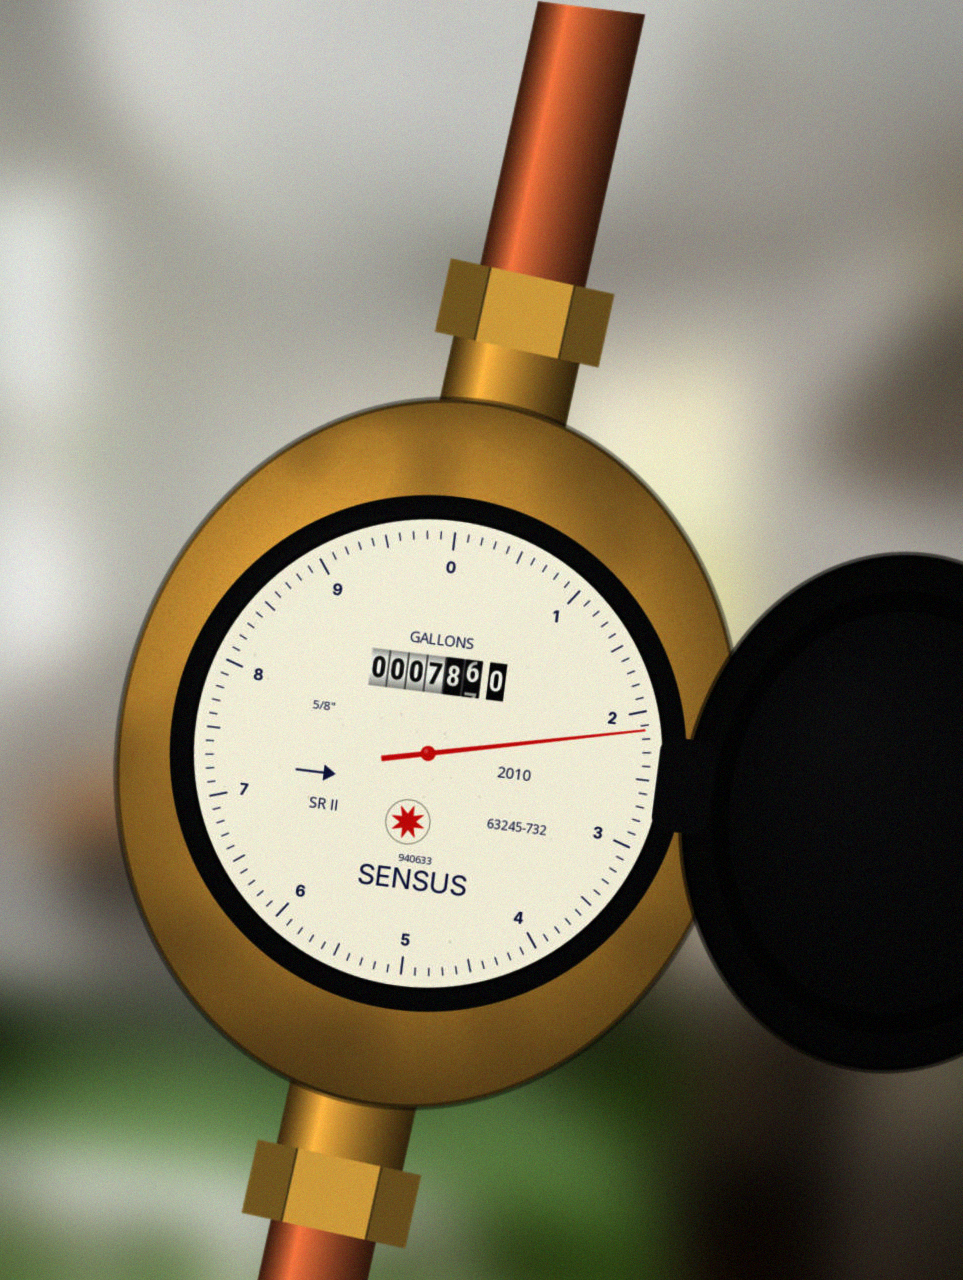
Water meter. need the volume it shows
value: 7862.1 gal
